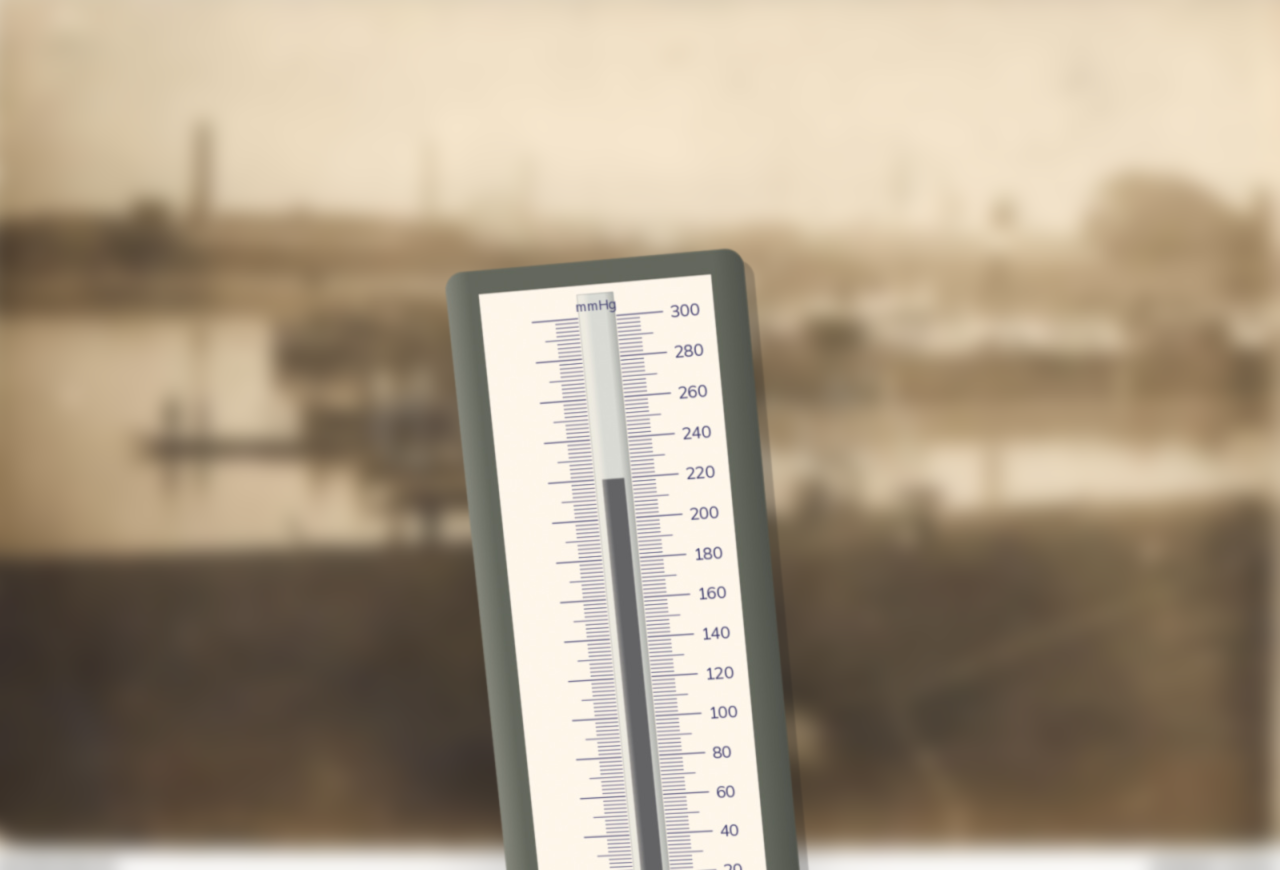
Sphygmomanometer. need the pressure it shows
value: 220 mmHg
